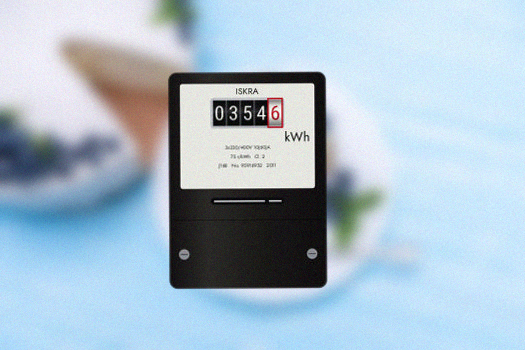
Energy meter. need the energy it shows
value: 354.6 kWh
